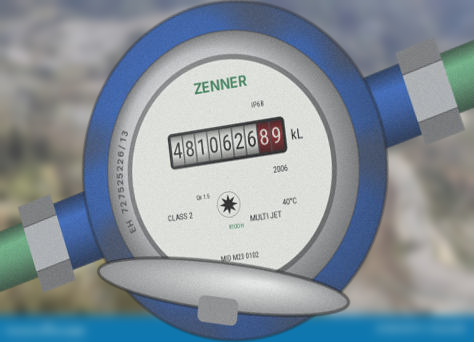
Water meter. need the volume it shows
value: 4810626.89 kL
